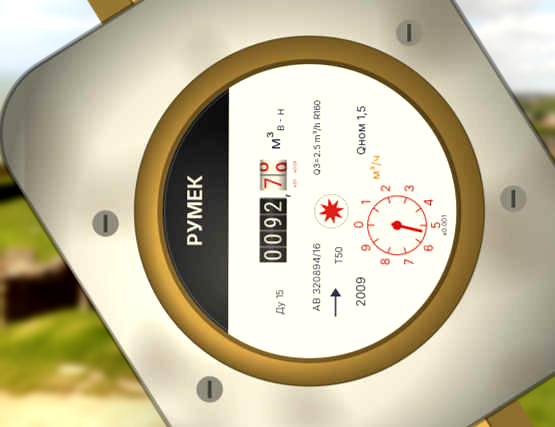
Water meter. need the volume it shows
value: 92.785 m³
